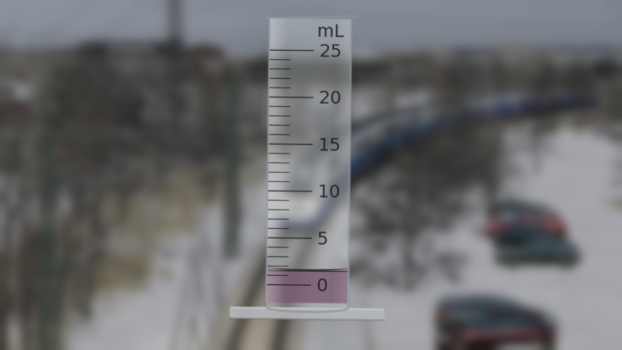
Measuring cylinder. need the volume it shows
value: 1.5 mL
